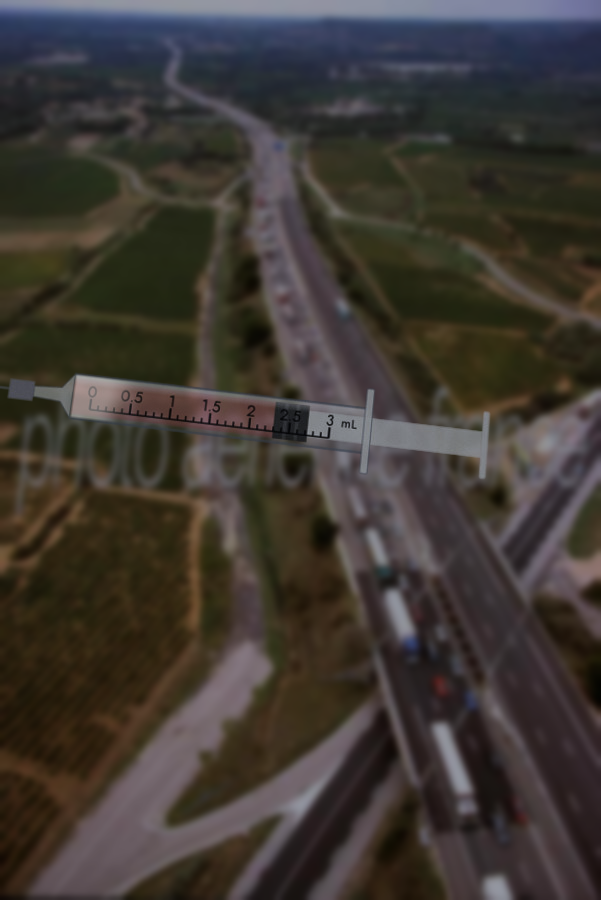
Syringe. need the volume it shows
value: 2.3 mL
